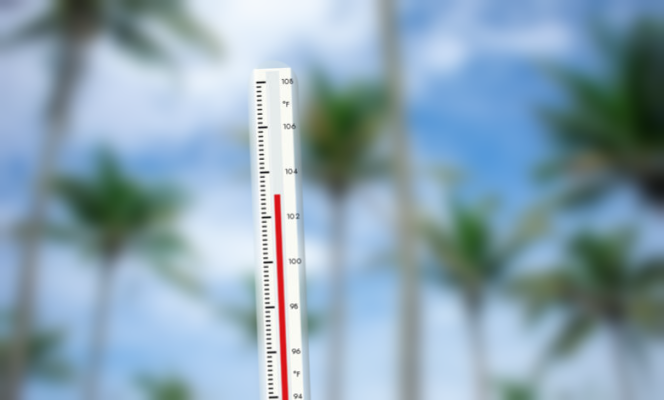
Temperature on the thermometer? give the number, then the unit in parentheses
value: 103 (°F)
